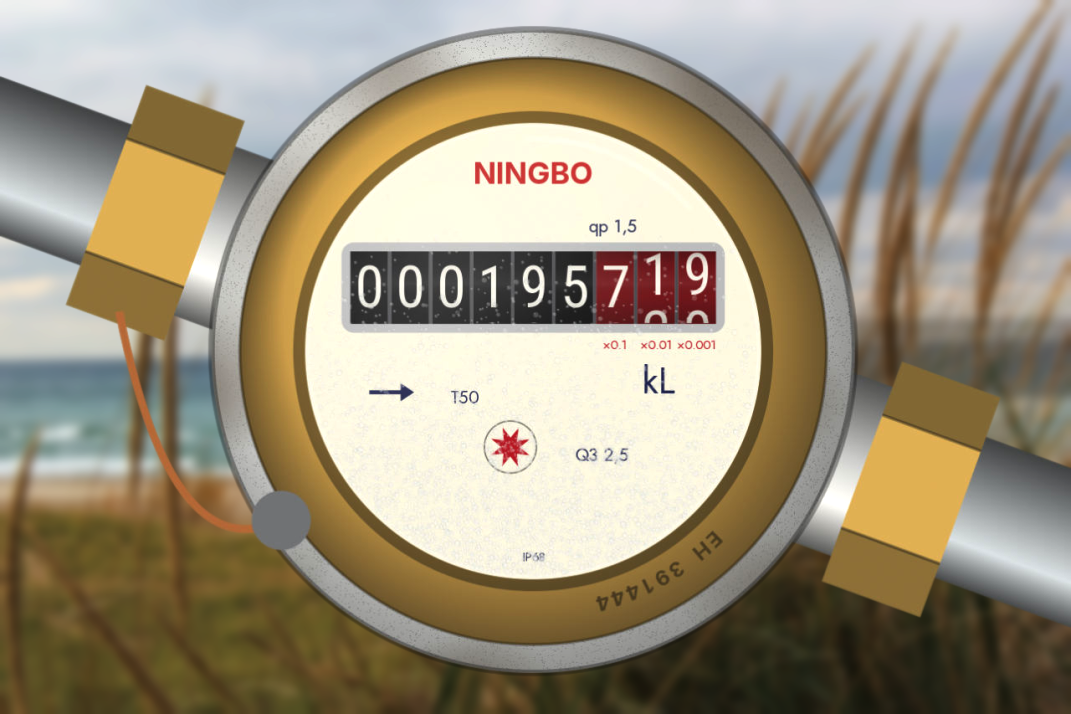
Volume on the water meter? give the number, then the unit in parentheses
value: 195.719 (kL)
